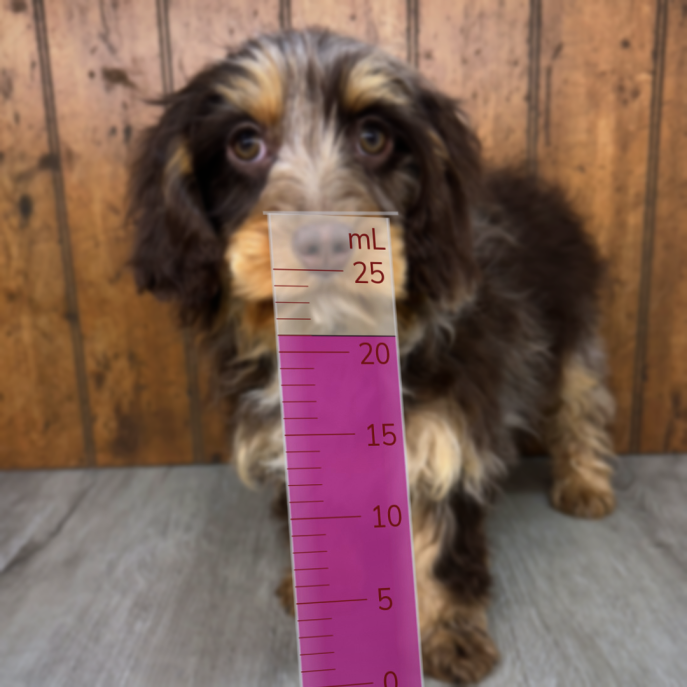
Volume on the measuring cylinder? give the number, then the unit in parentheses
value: 21 (mL)
